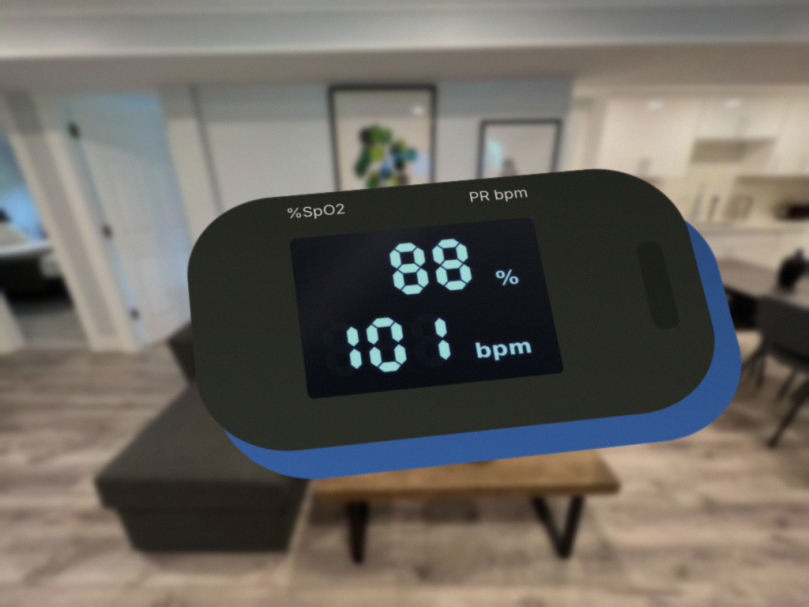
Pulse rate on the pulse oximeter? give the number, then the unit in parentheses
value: 101 (bpm)
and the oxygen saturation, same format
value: 88 (%)
